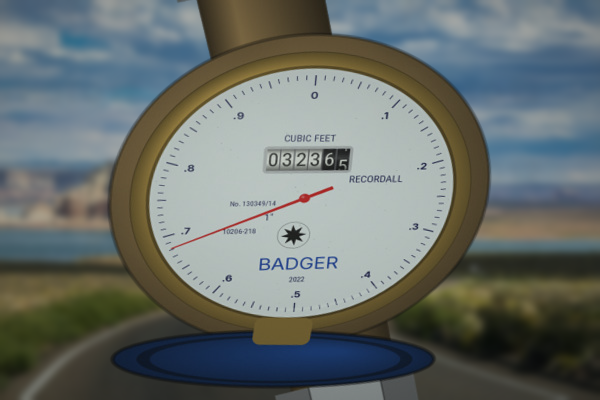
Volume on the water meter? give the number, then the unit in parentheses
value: 32364.68 (ft³)
